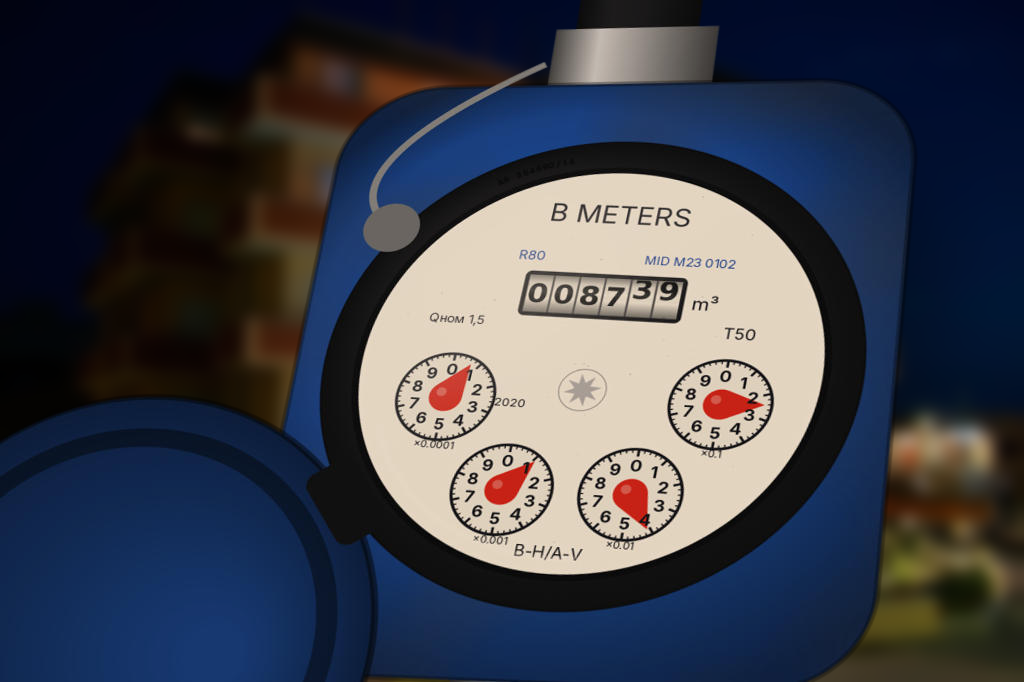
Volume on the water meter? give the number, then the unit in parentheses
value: 8739.2410 (m³)
